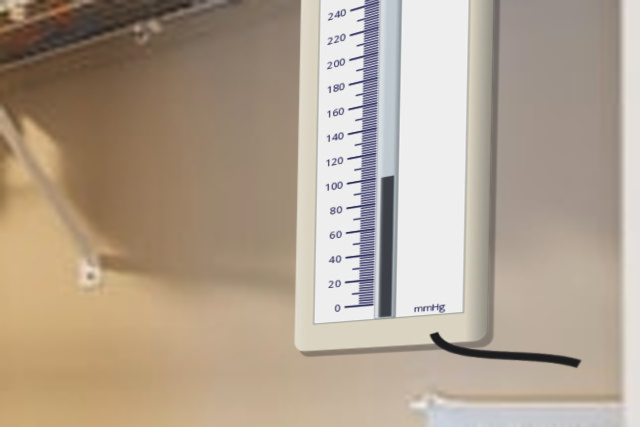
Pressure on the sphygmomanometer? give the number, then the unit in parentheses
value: 100 (mmHg)
